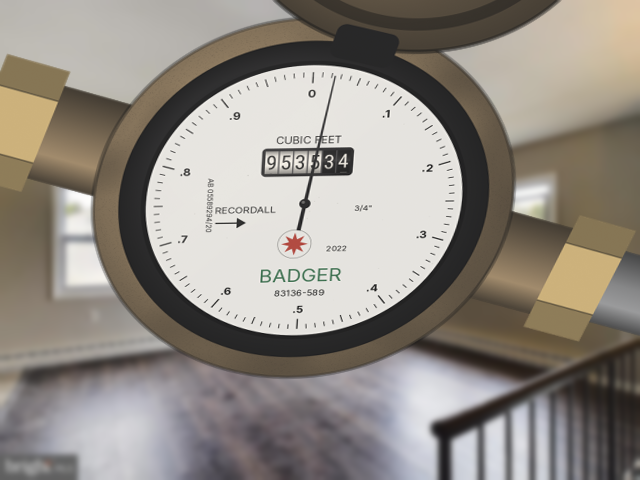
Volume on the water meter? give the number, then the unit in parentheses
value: 953534.02 (ft³)
